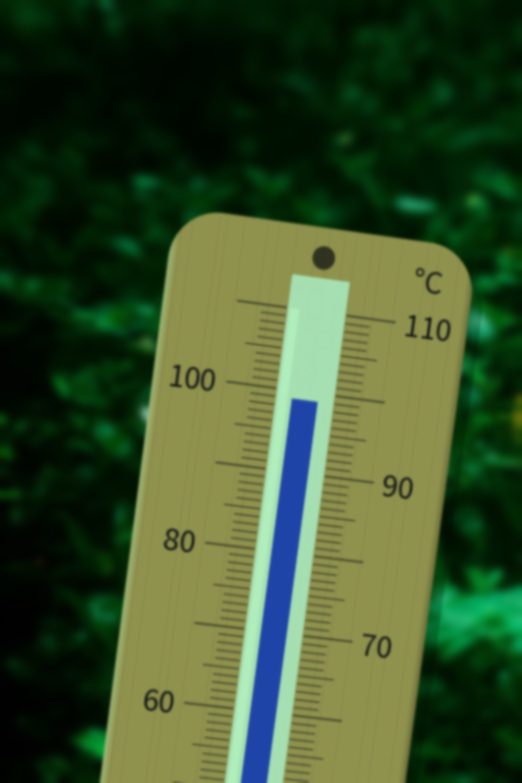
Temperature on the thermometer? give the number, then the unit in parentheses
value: 99 (°C)
